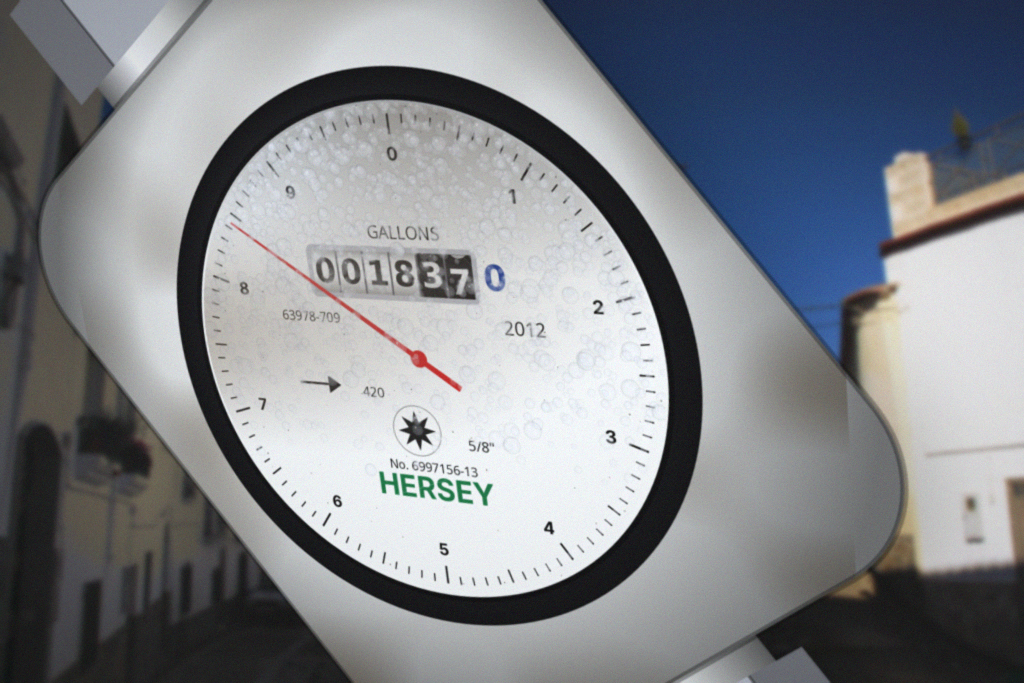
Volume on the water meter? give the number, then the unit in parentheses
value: 18368.4 (gal)
